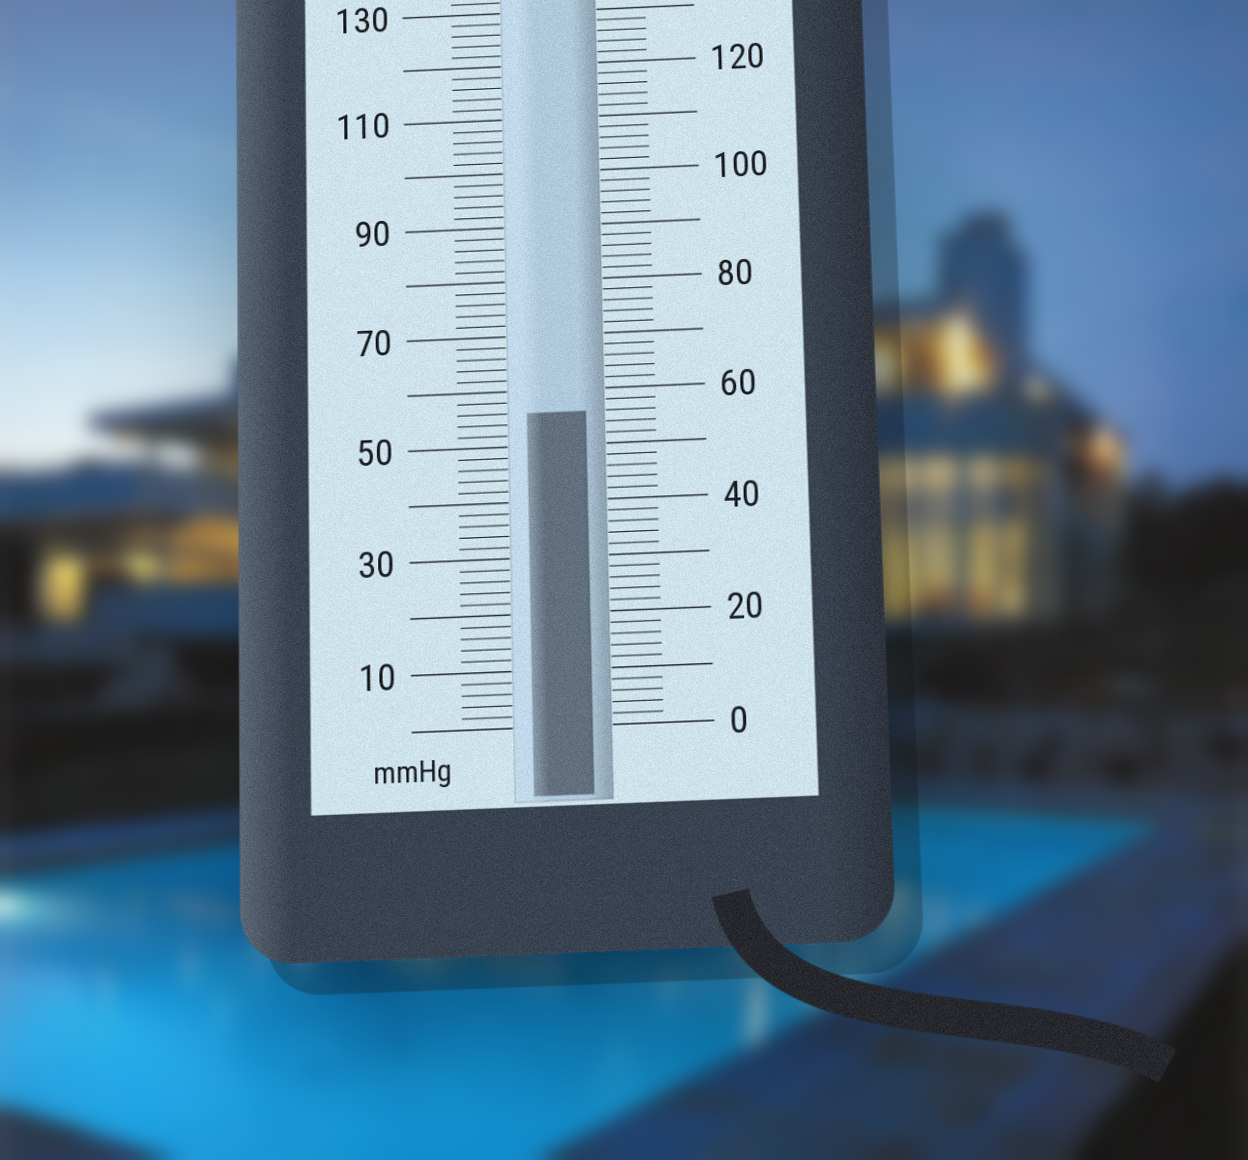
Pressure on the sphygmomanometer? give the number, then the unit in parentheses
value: 56 (mmHg)
